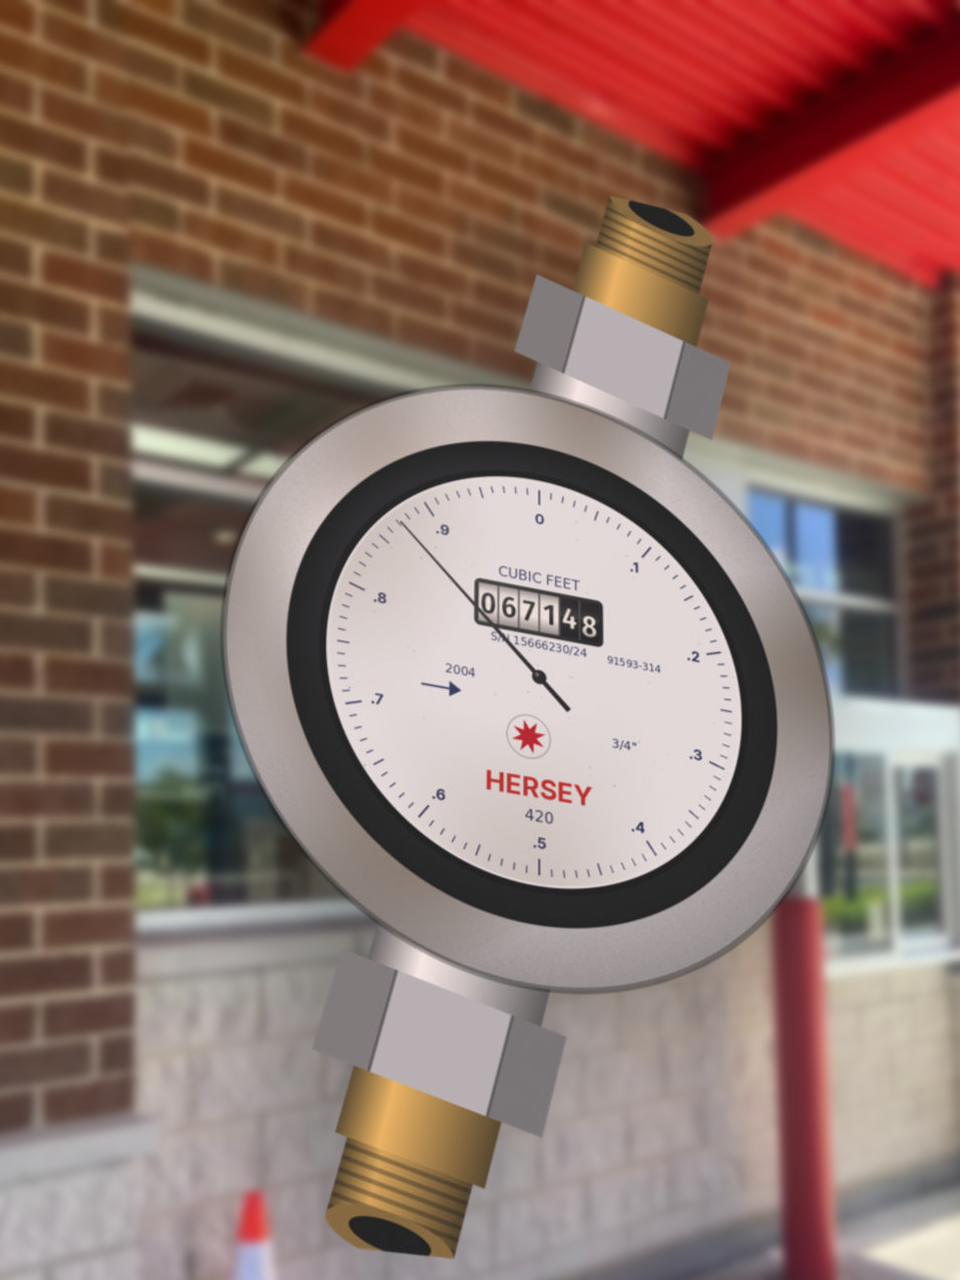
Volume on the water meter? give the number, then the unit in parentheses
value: 67147.87 (ft³)
